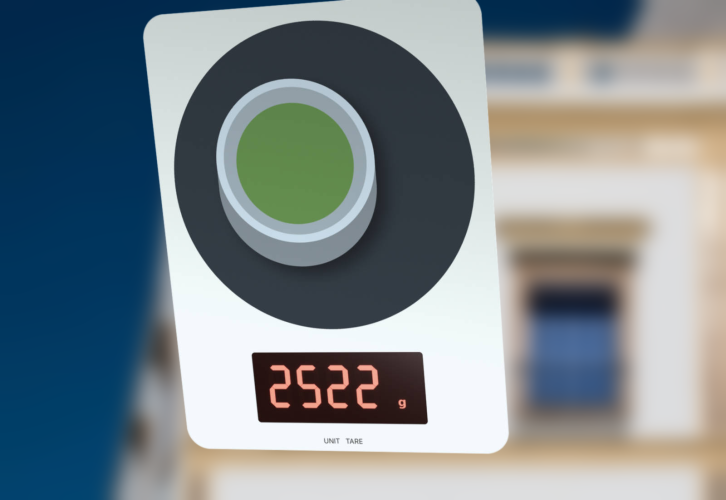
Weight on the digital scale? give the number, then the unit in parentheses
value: 2522 (g)
